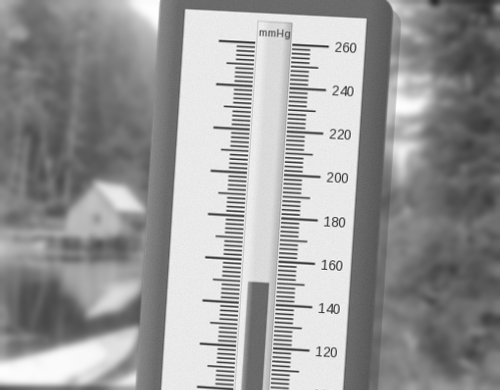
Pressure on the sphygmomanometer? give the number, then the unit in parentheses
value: 150 (mmHg)
